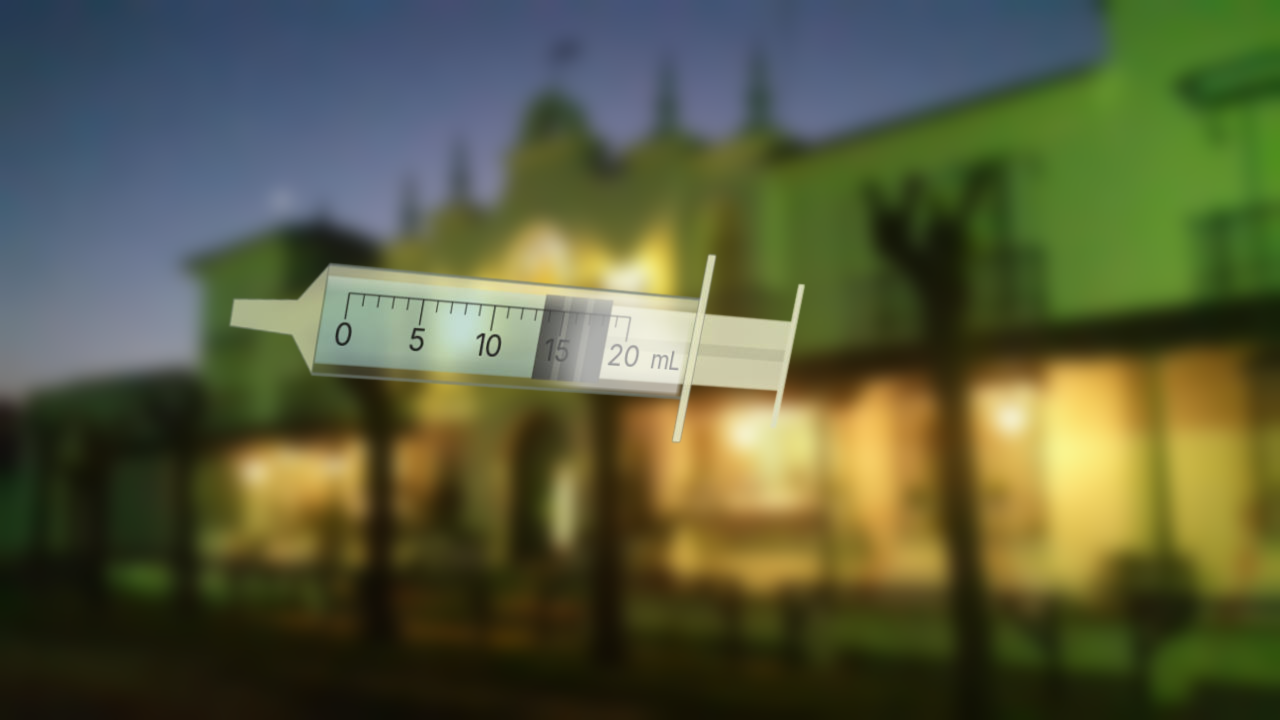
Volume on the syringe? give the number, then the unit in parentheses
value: 13.5 (mL)
